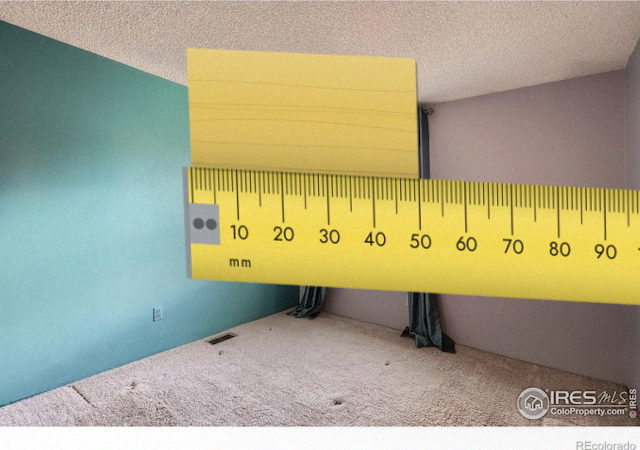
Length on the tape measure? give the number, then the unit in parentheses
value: 50 (mm)
